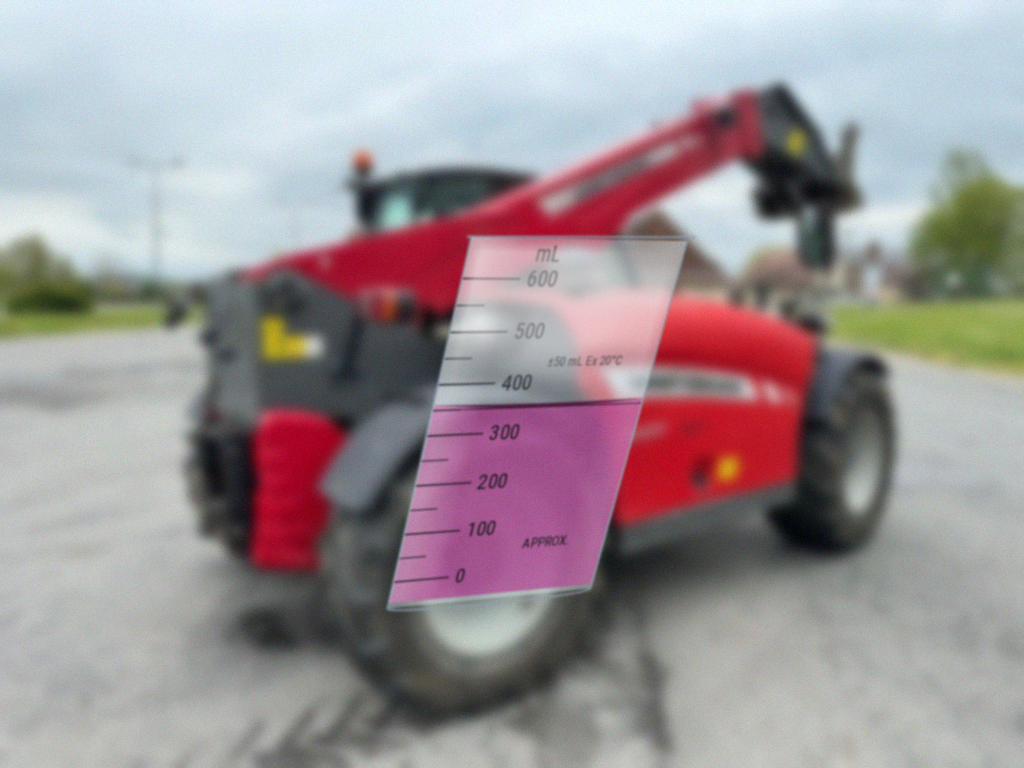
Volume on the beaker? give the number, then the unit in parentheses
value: 350 (mL)
